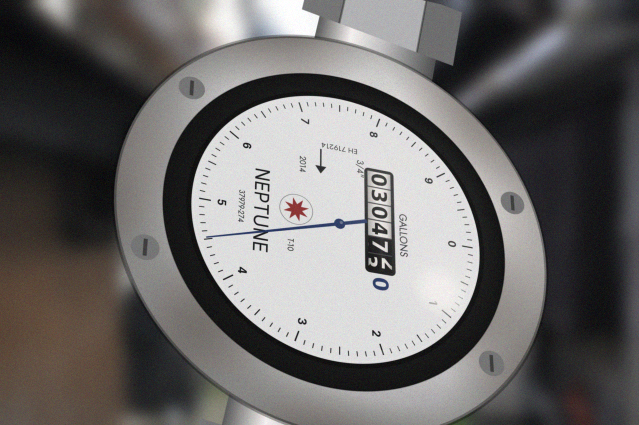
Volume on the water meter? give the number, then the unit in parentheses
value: 304724.5 (gal)
